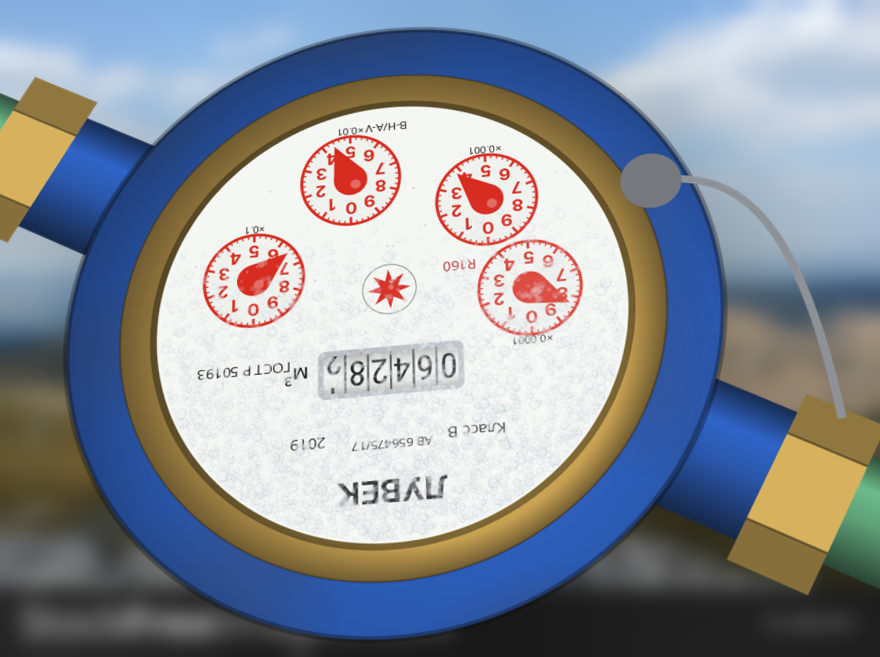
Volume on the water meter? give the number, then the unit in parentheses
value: 64281.6438 (m³)
